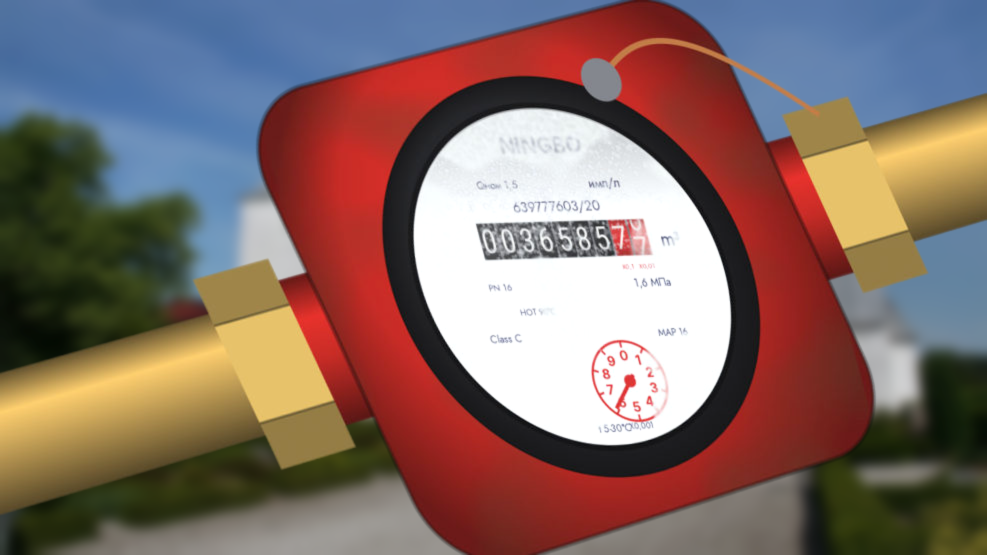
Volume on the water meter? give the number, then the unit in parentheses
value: 36585.766 (m³)
